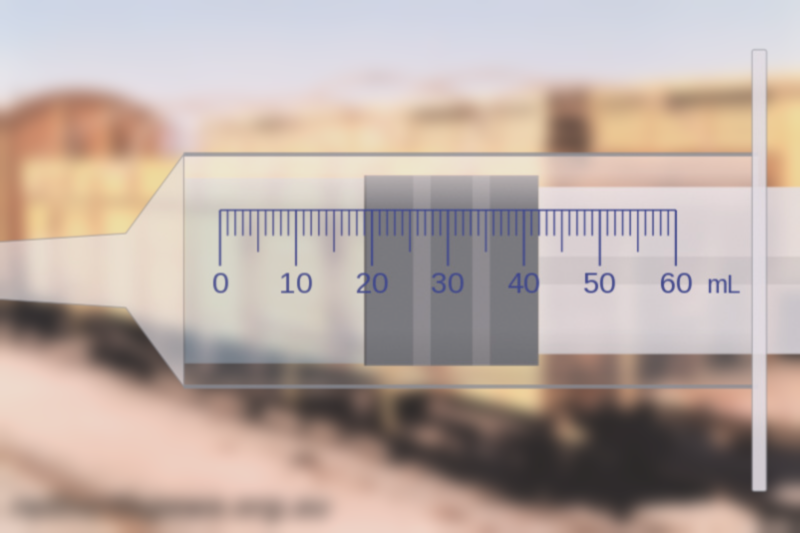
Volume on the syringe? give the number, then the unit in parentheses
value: 19 (mL)
